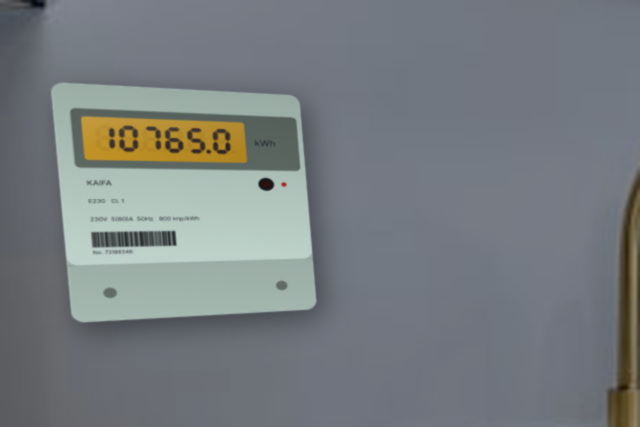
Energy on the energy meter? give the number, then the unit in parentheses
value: 10765.0 (kWh)
